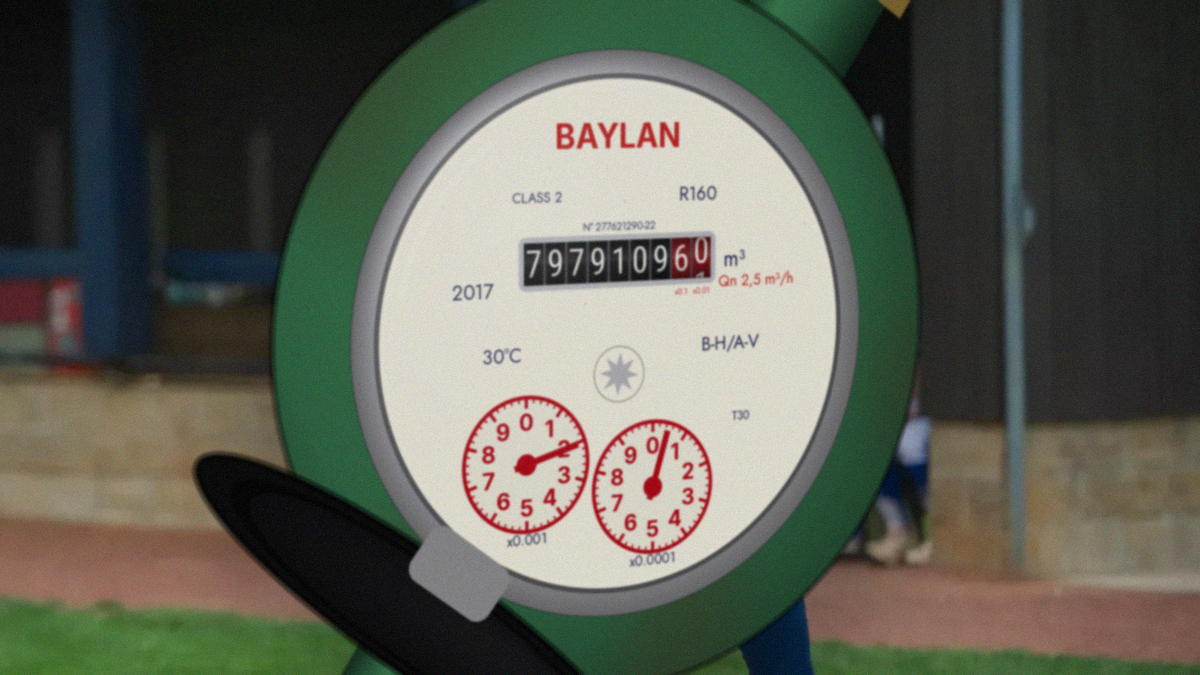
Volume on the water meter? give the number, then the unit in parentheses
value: 7979109.6020 (m³)
